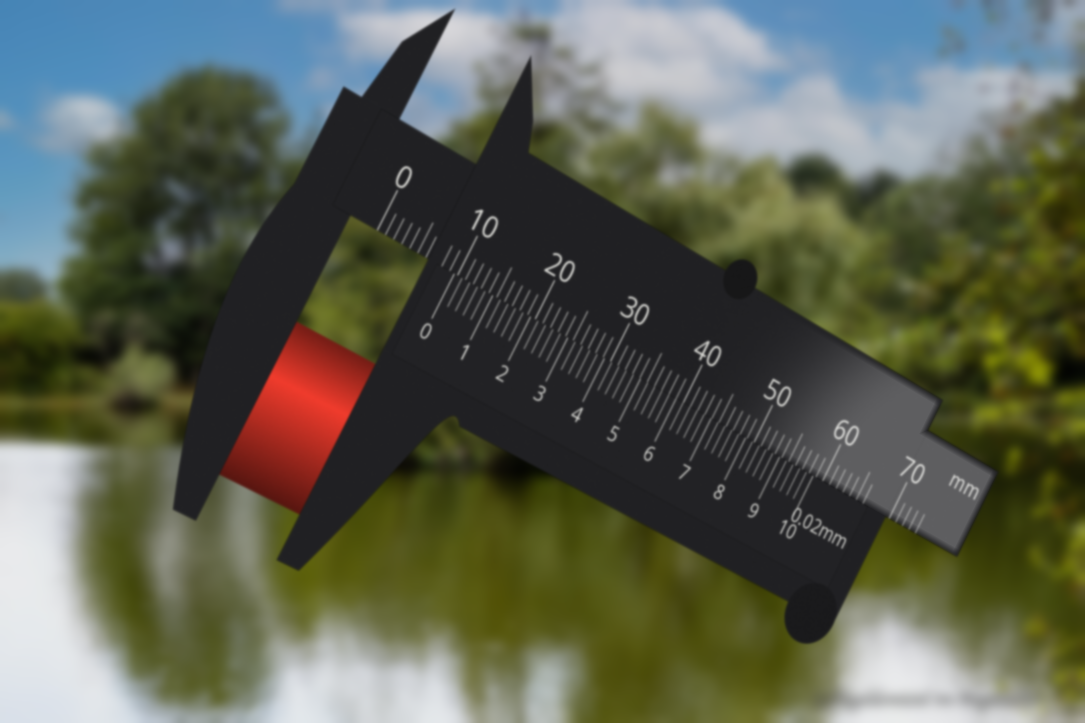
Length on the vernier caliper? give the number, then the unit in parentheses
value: 9.6 (mm)
